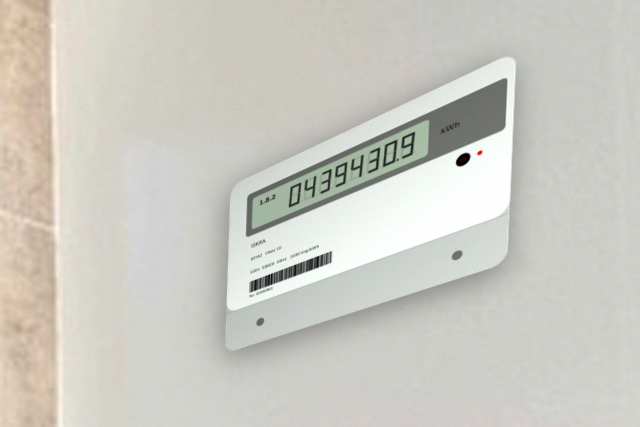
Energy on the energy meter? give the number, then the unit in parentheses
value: 439430.9 (kWh)
